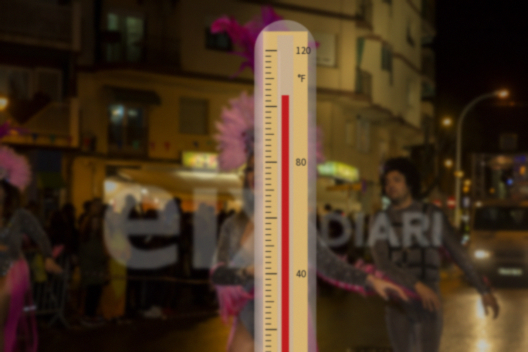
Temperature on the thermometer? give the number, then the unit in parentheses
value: 104 (°F)
